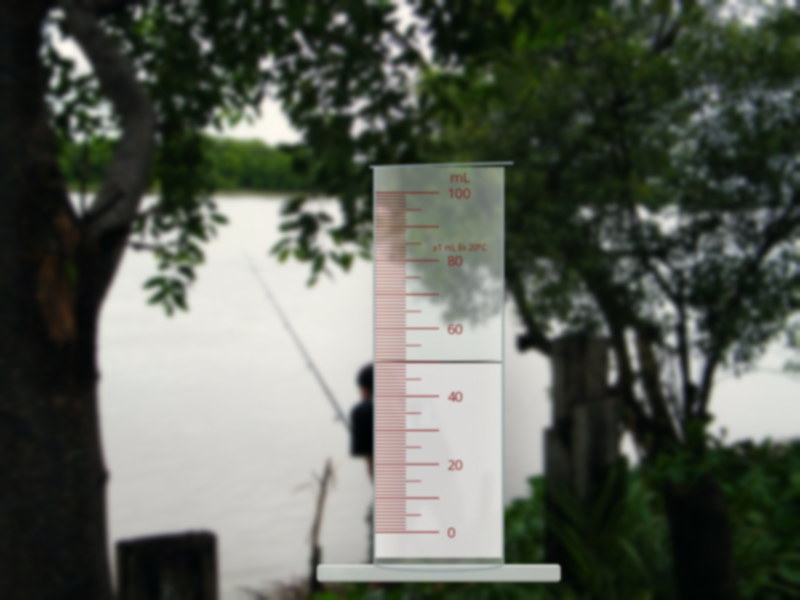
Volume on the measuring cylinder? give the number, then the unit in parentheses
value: 50 (mL)
